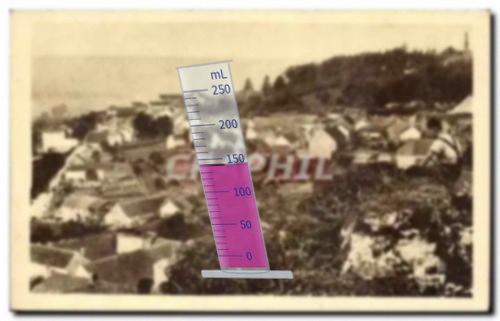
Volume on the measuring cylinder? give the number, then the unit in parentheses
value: 140 (mL)
